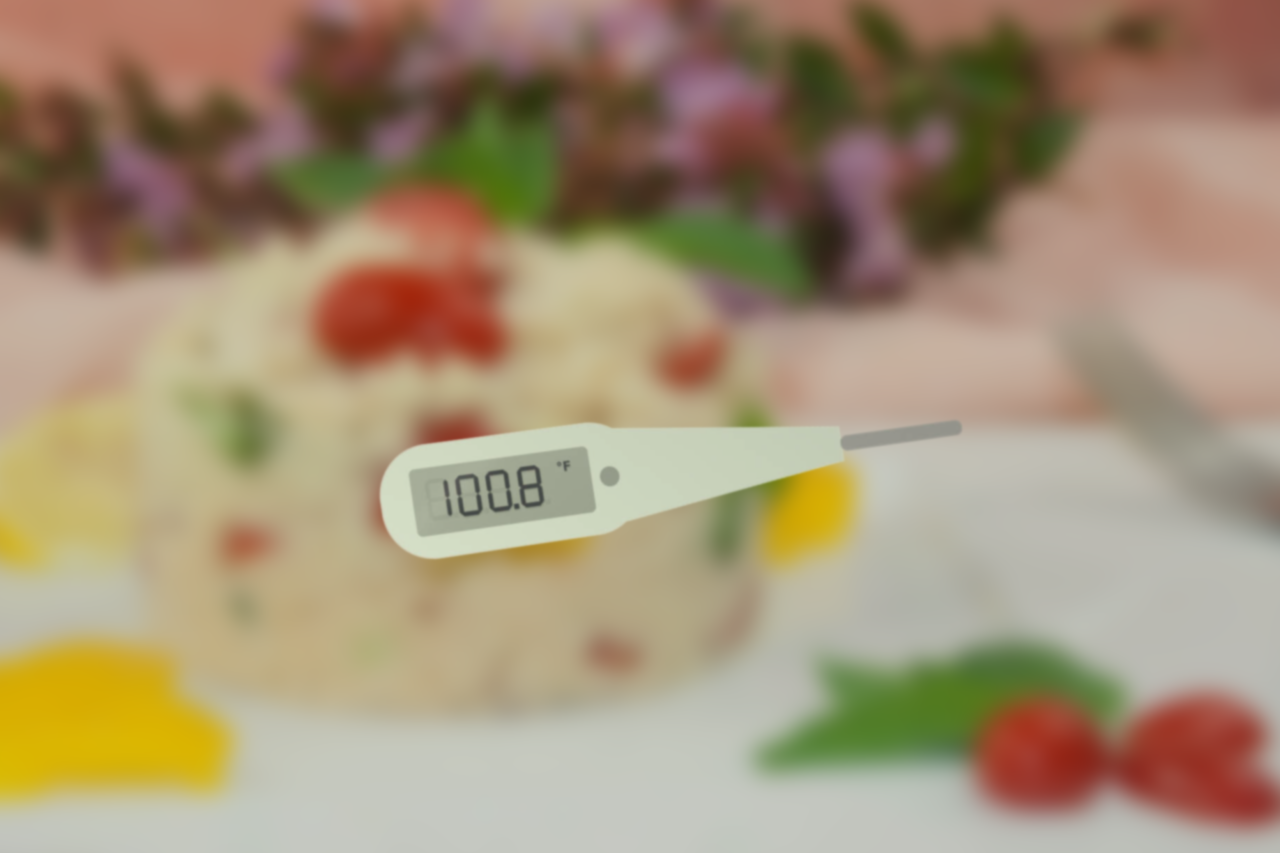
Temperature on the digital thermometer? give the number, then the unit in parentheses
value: 100.8 (°F)
